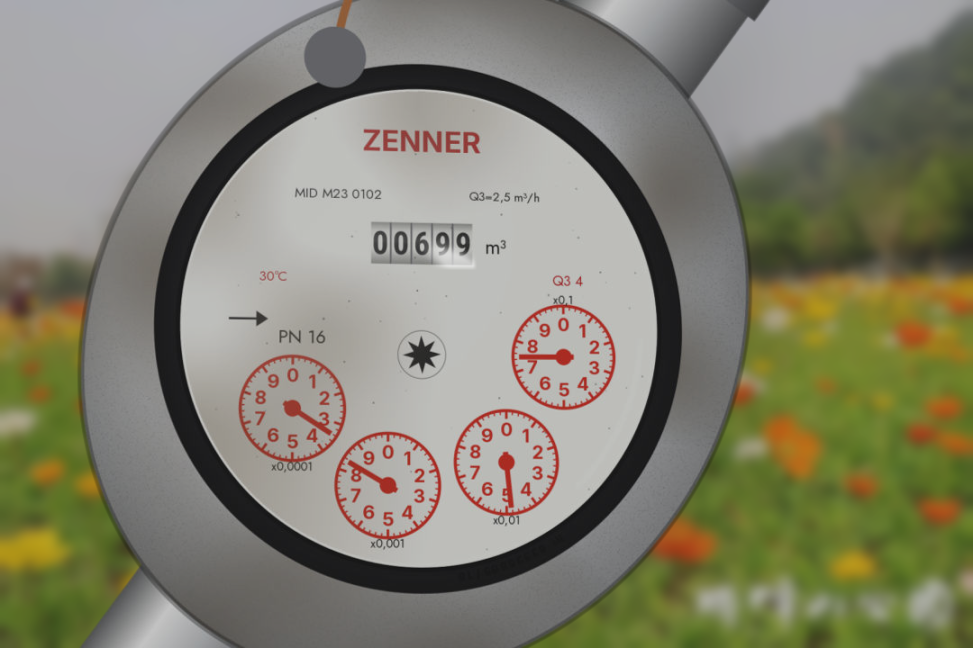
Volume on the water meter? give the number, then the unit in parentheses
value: 699.7483 (m³)
